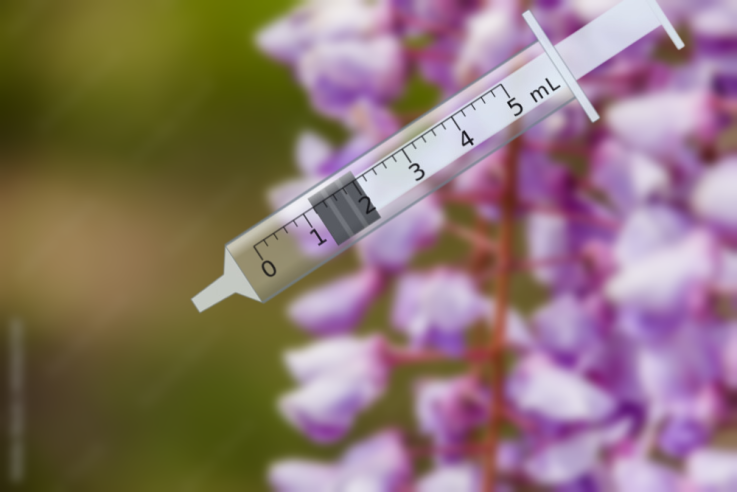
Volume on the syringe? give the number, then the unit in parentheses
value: 1.2 (mL)
